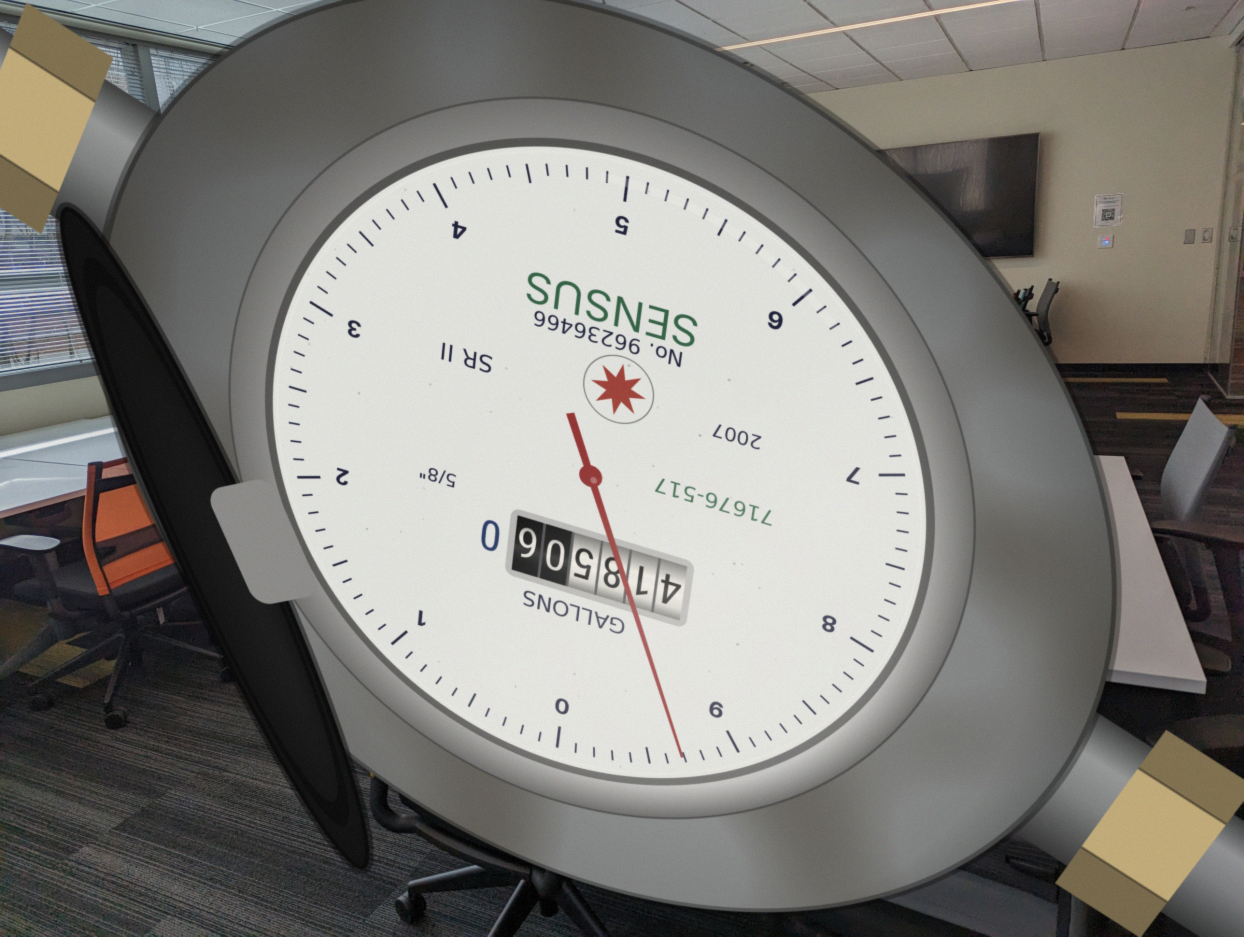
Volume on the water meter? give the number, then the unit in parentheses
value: 4185059.3 (gal)
